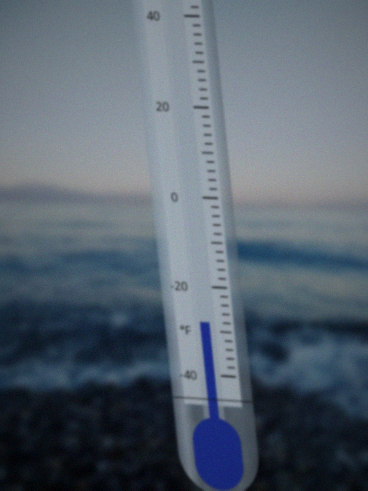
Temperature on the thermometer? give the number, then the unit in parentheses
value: -28 (°F)
